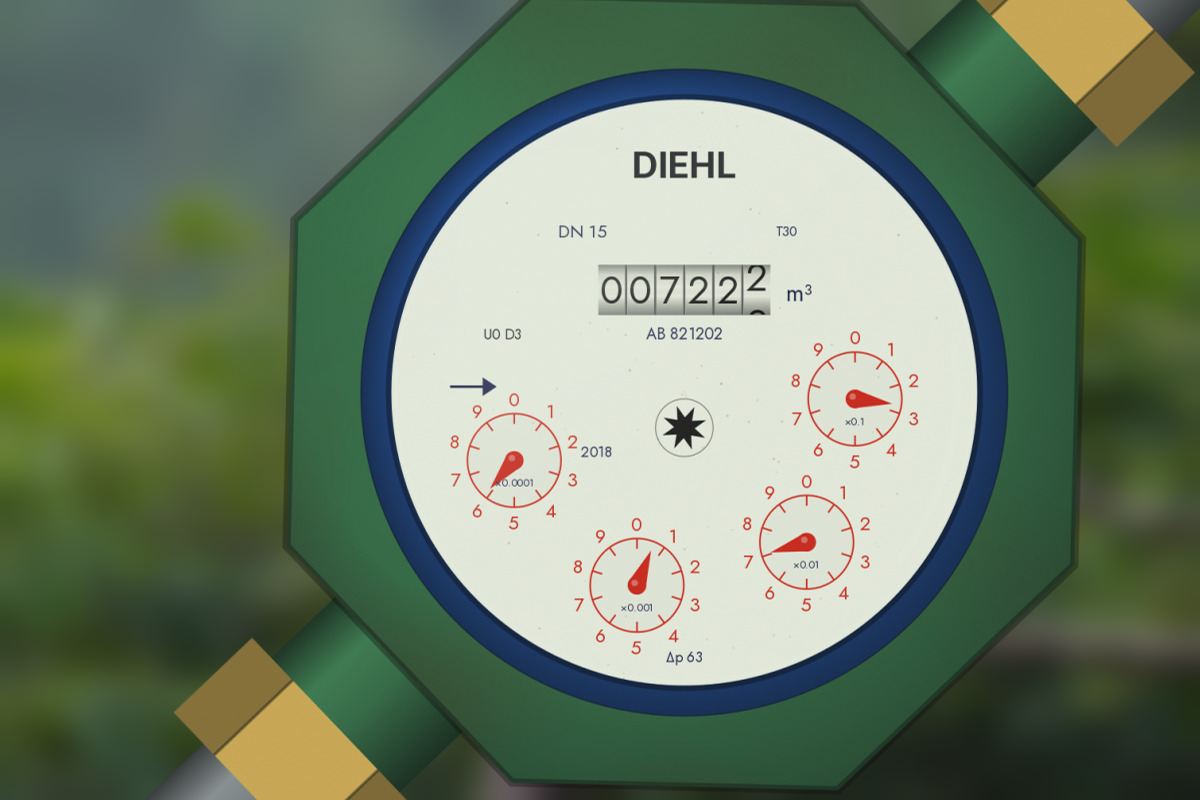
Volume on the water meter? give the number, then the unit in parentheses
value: 7222.2706 (m³)
